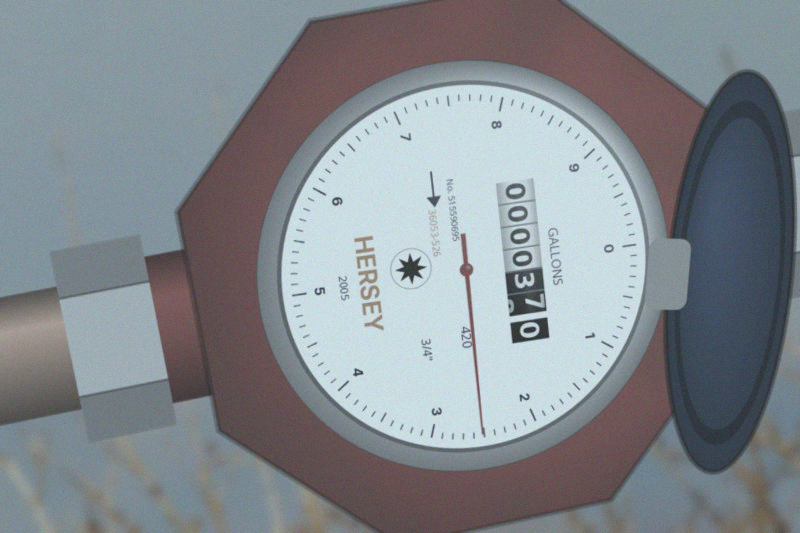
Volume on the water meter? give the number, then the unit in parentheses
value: 372.5 (gal)
